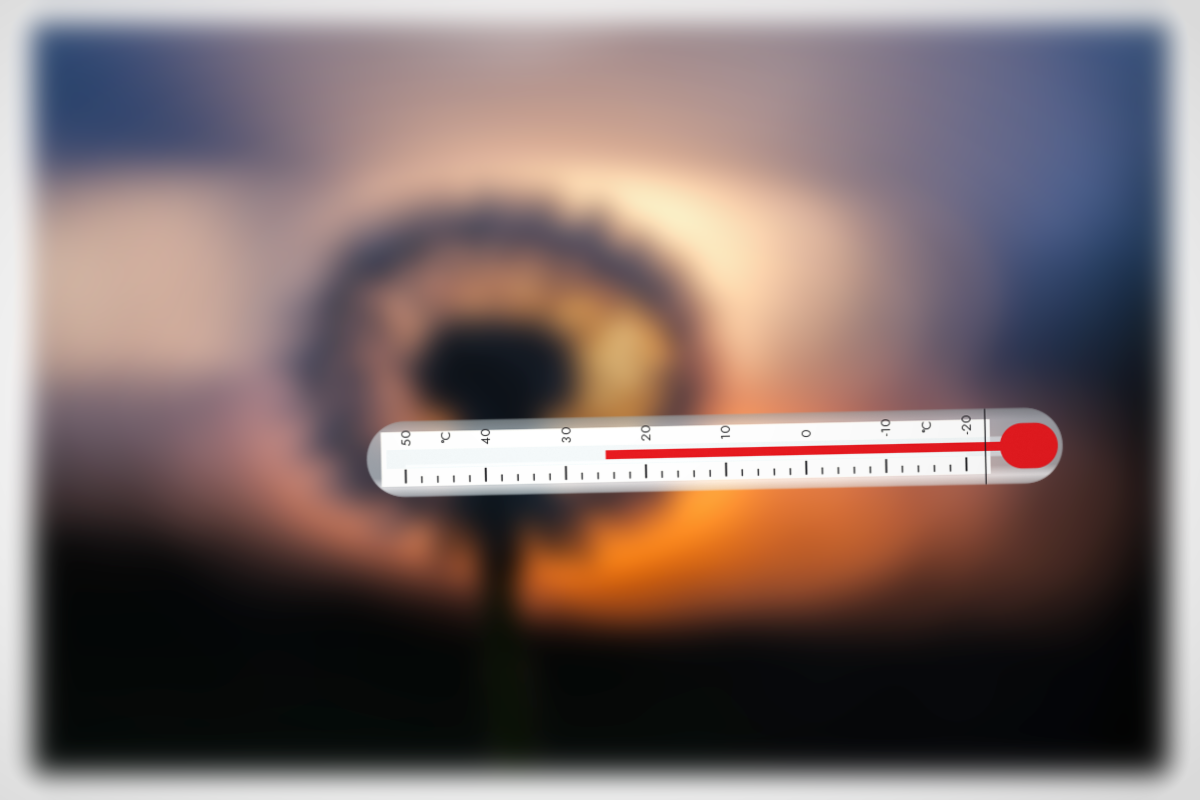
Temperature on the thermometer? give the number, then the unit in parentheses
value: 25 (°C)
